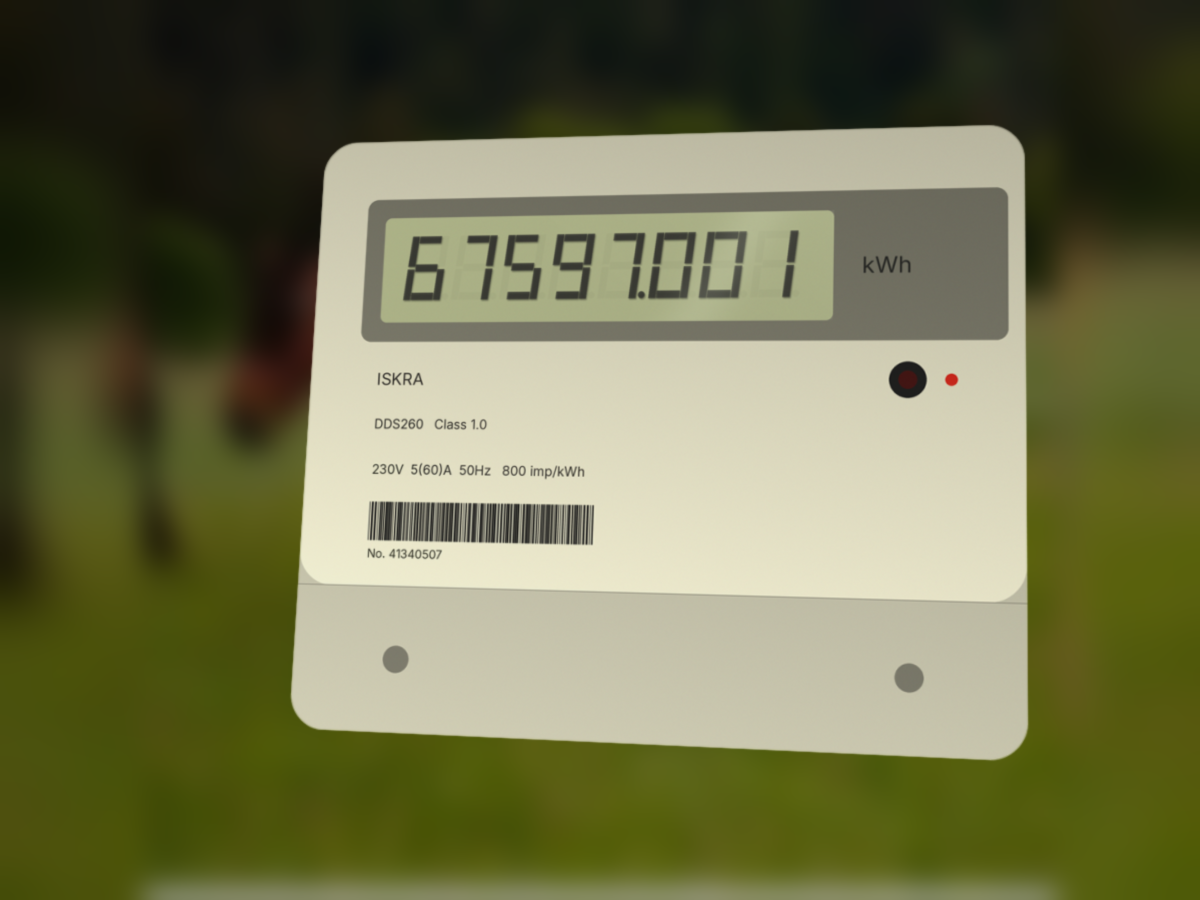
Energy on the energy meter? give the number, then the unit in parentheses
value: 67597.001 (kWh)
